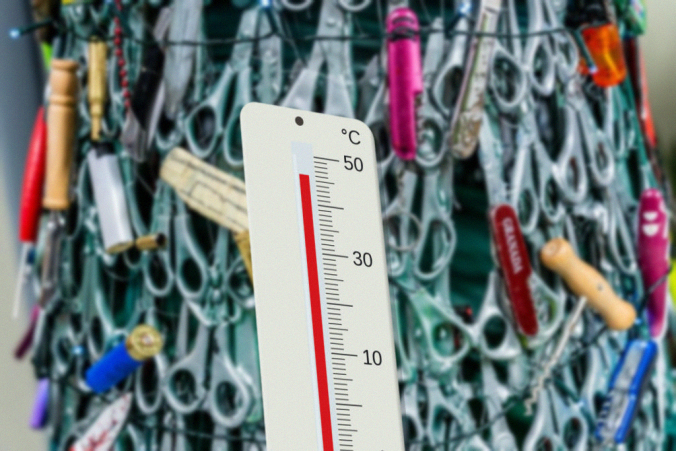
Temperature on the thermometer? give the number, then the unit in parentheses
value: 46 (°C)
